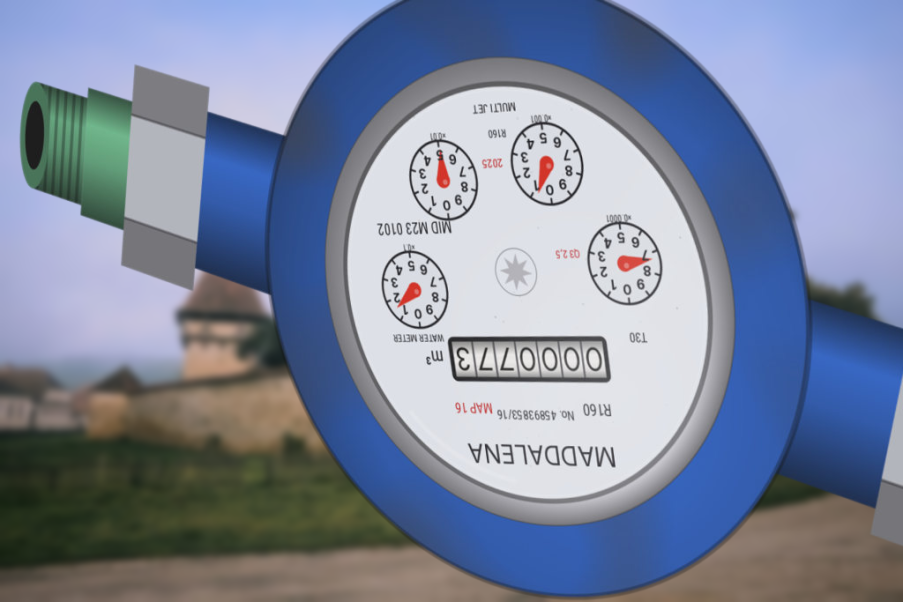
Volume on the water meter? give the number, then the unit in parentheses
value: 773.1507 (m³)
